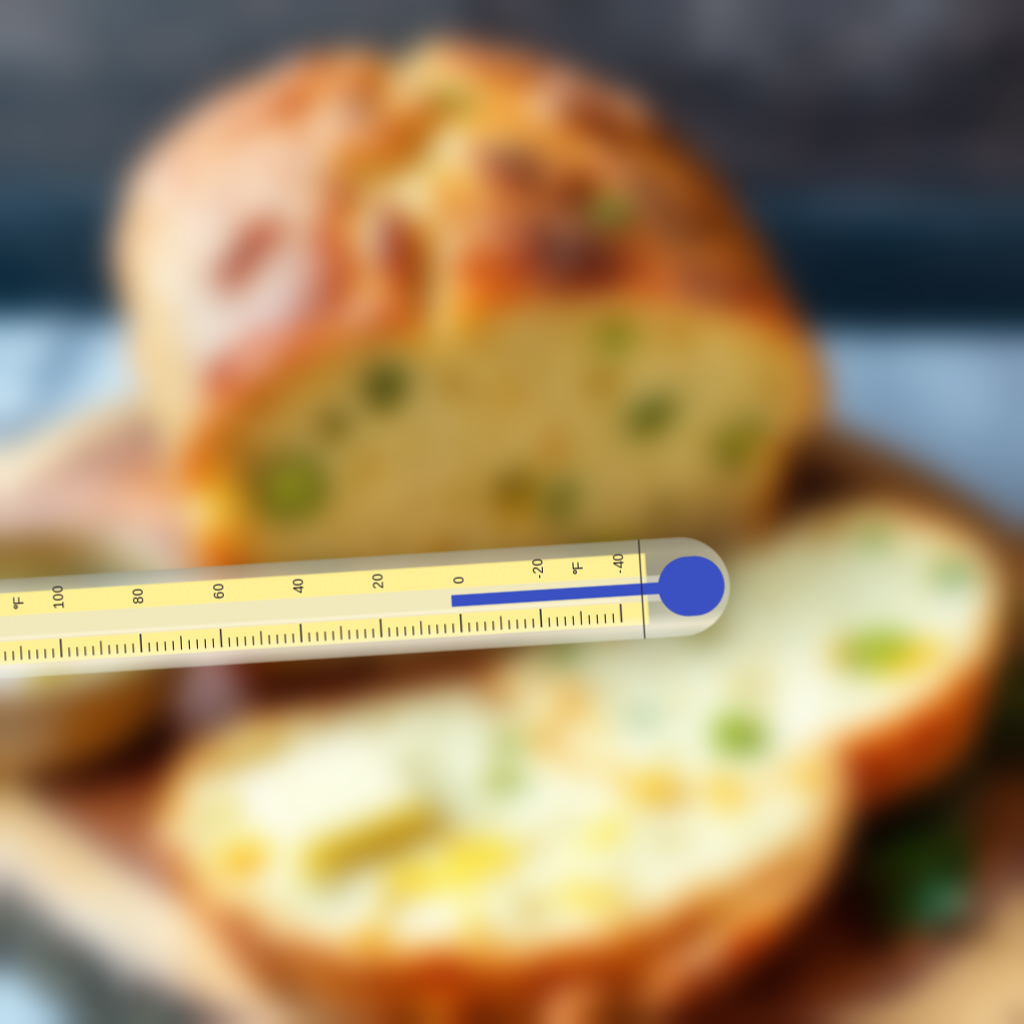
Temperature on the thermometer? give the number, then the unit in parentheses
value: 2 (°F)
